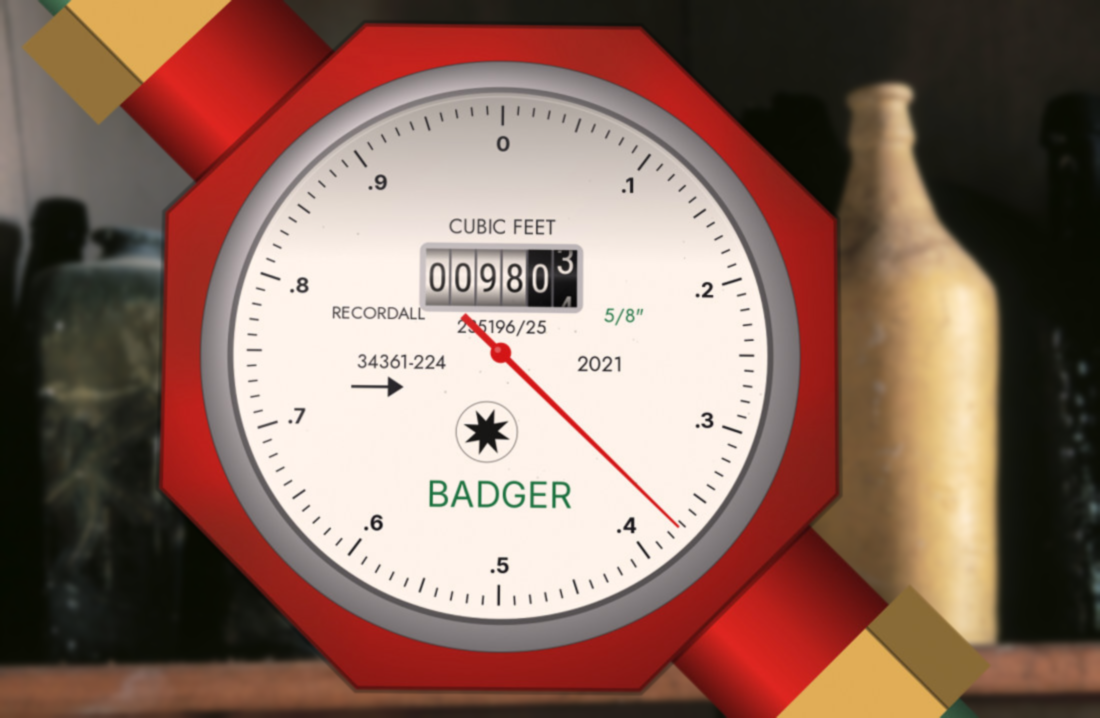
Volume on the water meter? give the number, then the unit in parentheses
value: 9803.37 (ft³)
